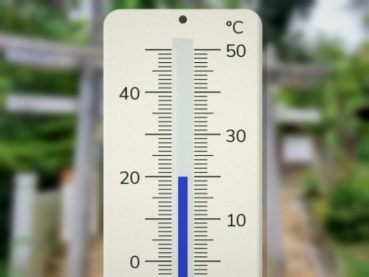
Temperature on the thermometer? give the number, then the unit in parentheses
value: 20 (°C)
